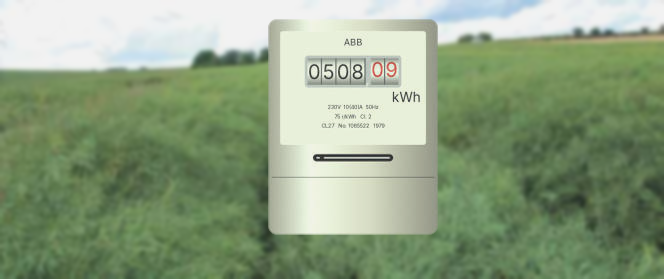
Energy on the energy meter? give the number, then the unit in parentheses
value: 508.09 (kWh)
